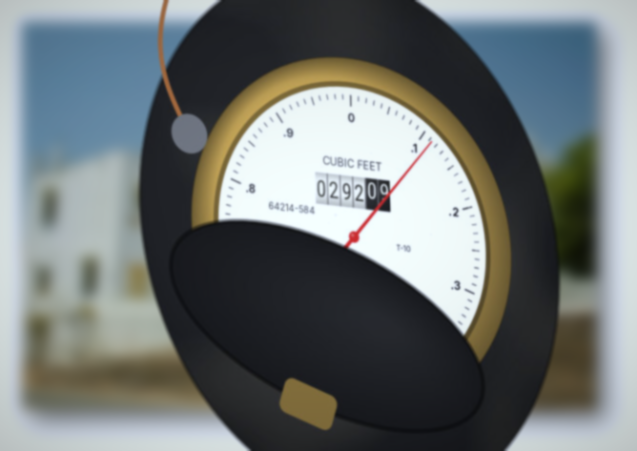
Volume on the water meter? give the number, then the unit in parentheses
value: 29209.11 (ft³)
